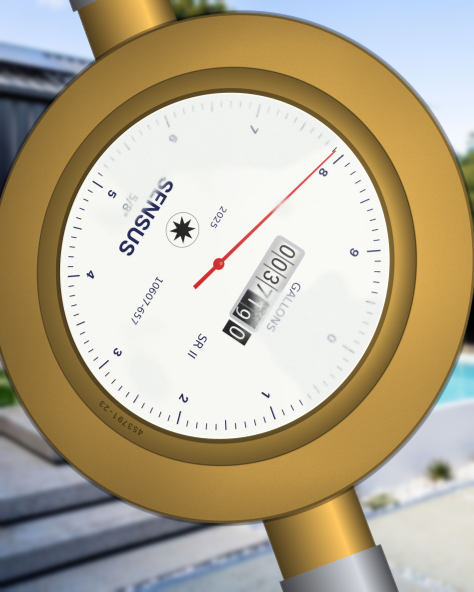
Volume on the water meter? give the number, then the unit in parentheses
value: 37187.9 (gal)
